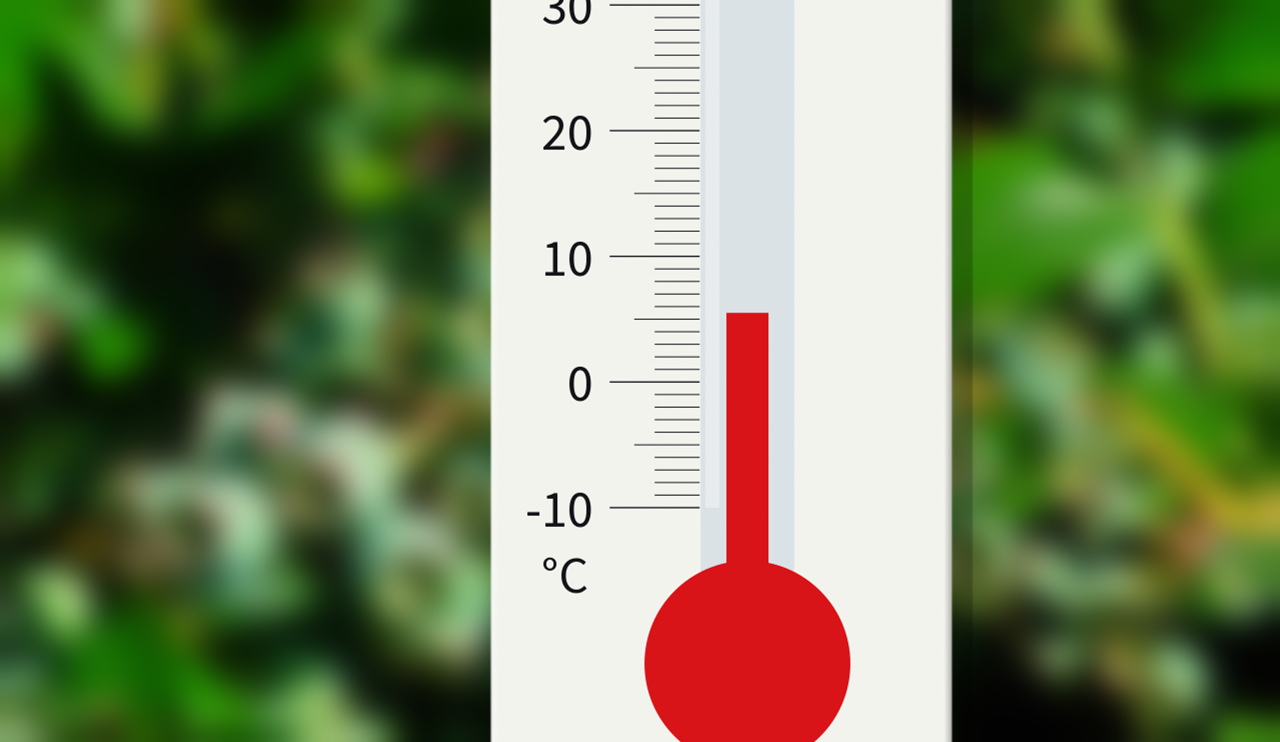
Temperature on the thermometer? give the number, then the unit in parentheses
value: 5.5 (°C)
